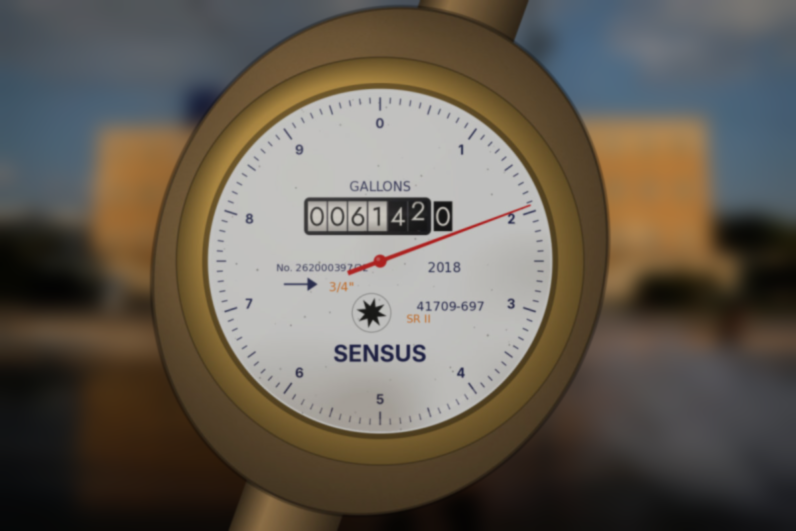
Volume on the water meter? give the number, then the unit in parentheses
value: 61421.9 (gal)
